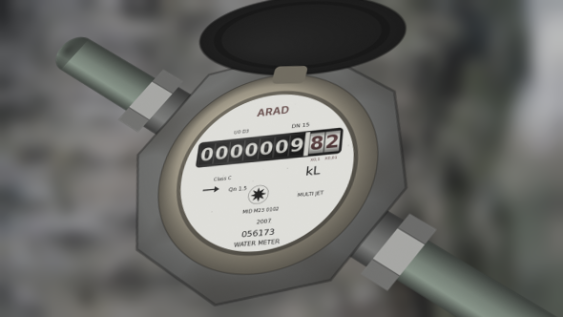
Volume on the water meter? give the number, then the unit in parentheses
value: 9.82 (kL)
